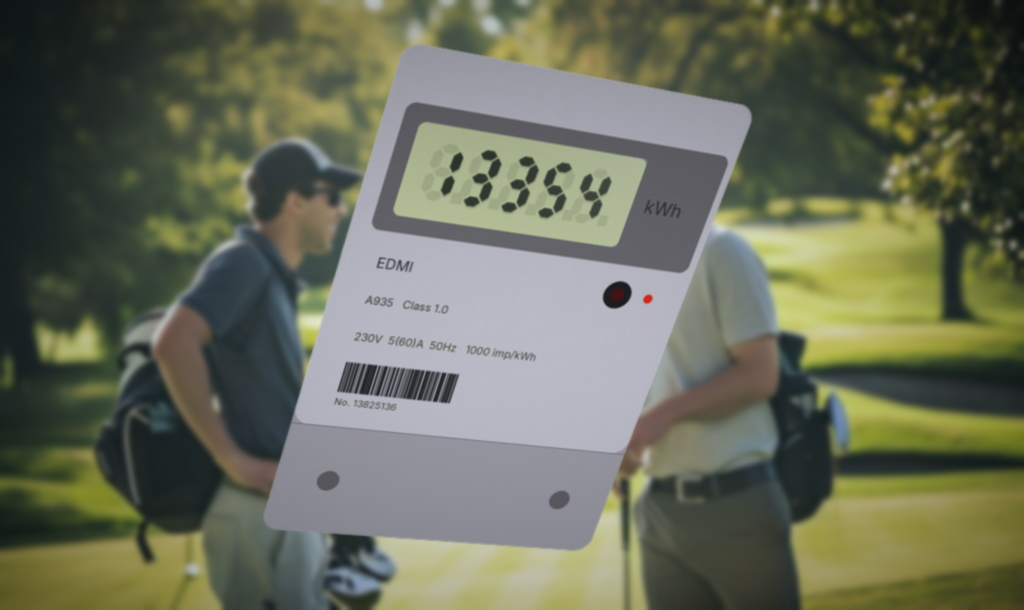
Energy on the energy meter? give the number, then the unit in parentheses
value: 13354 (kWh)
